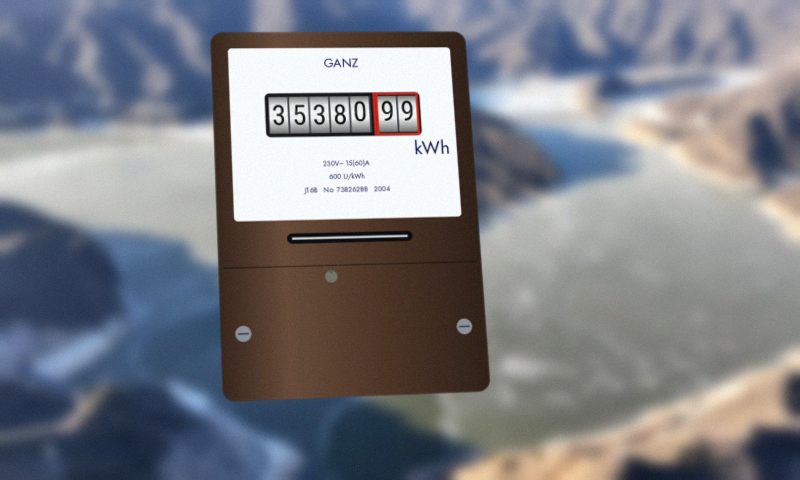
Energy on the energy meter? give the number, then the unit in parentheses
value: 35380.99 (kWh)
